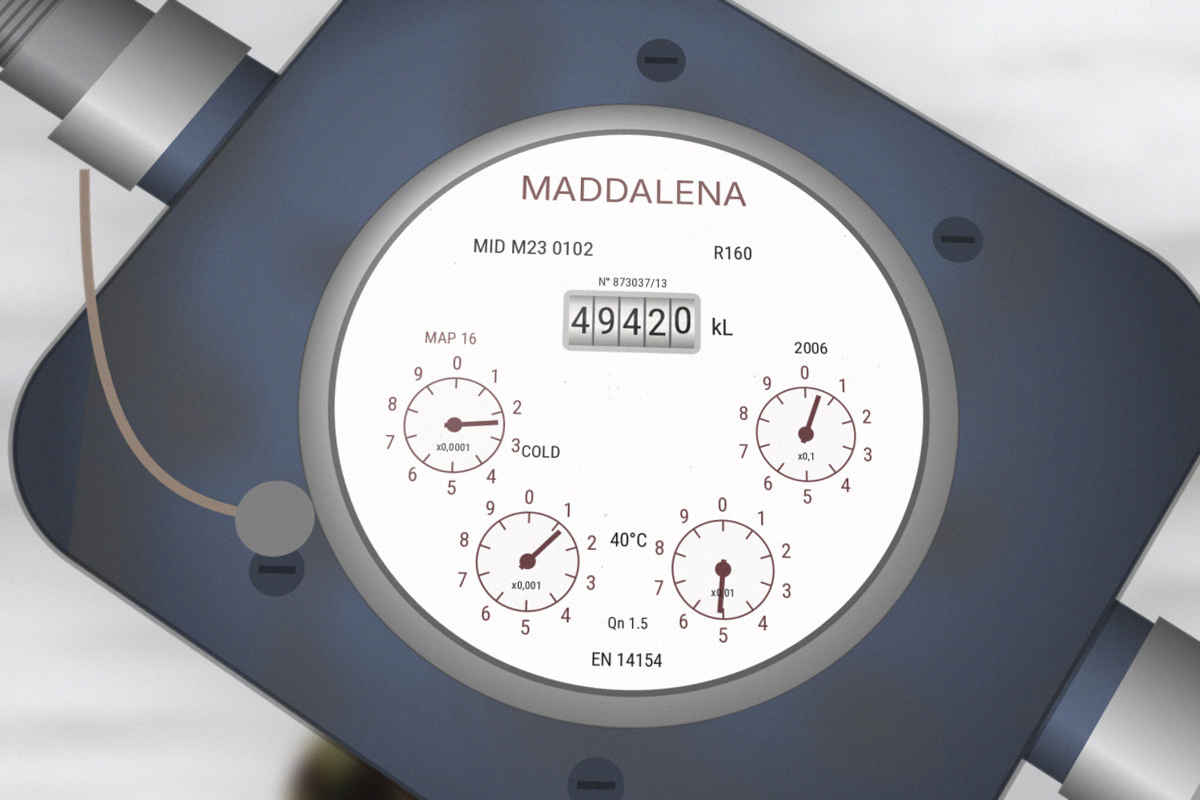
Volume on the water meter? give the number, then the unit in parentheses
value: 49420.0512 (kL)
